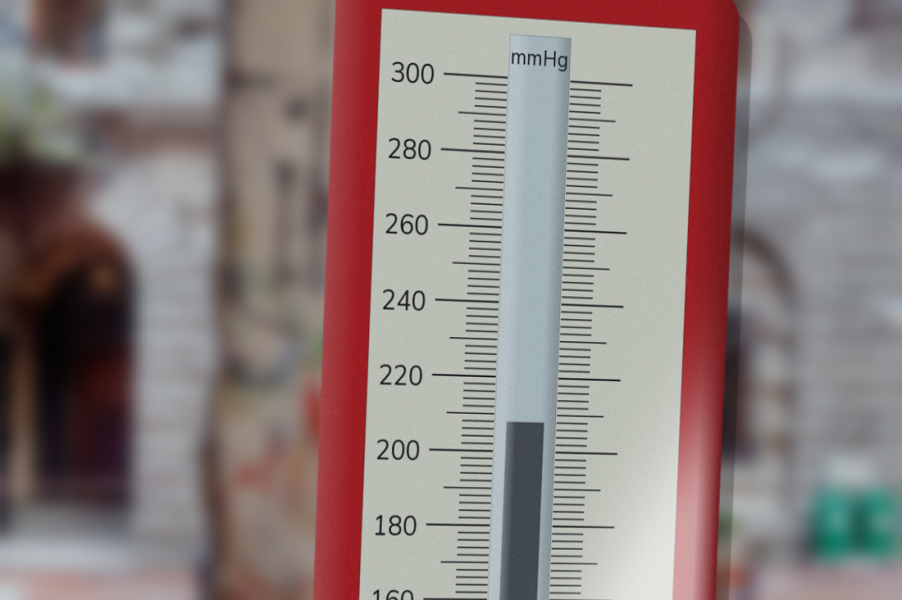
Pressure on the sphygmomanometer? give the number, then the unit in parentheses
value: 208 (mmHg)
